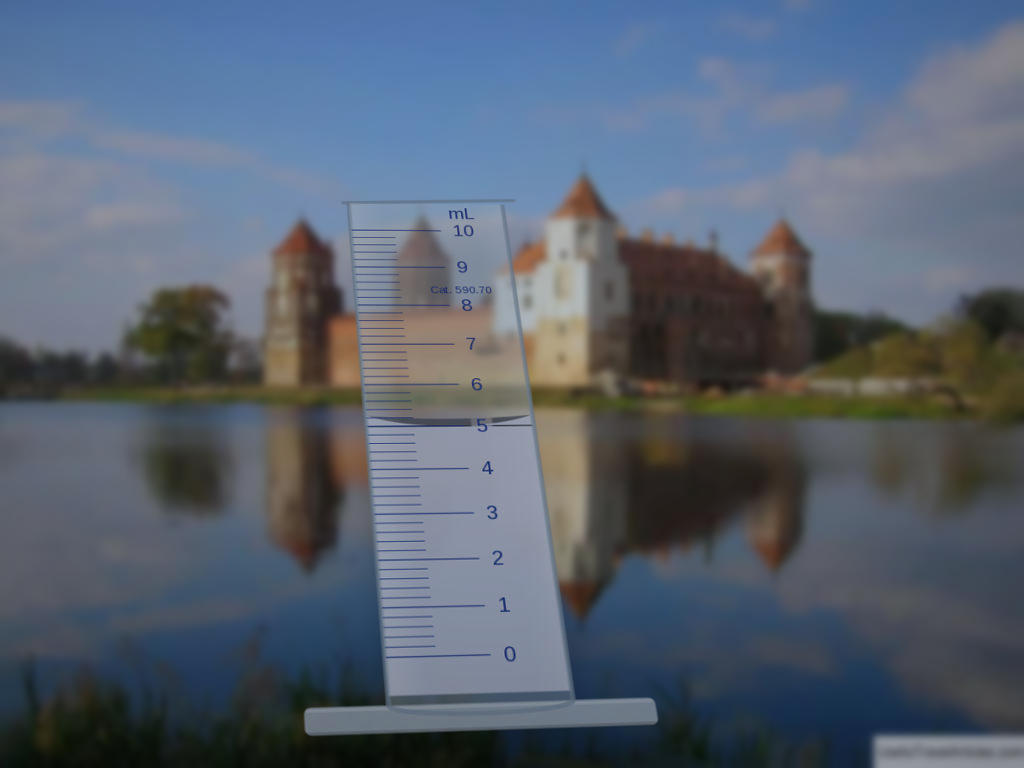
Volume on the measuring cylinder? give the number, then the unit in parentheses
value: 5 (mL)
